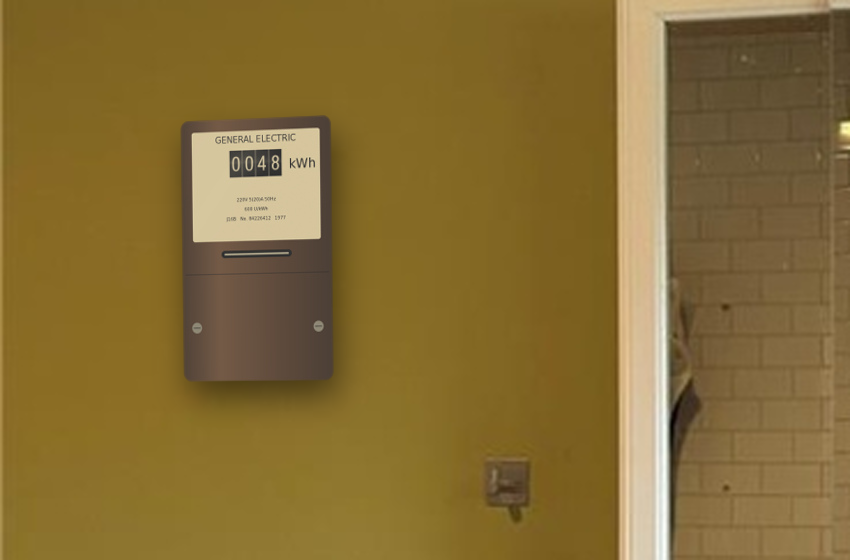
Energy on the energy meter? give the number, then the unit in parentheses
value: 48 (kWh)
